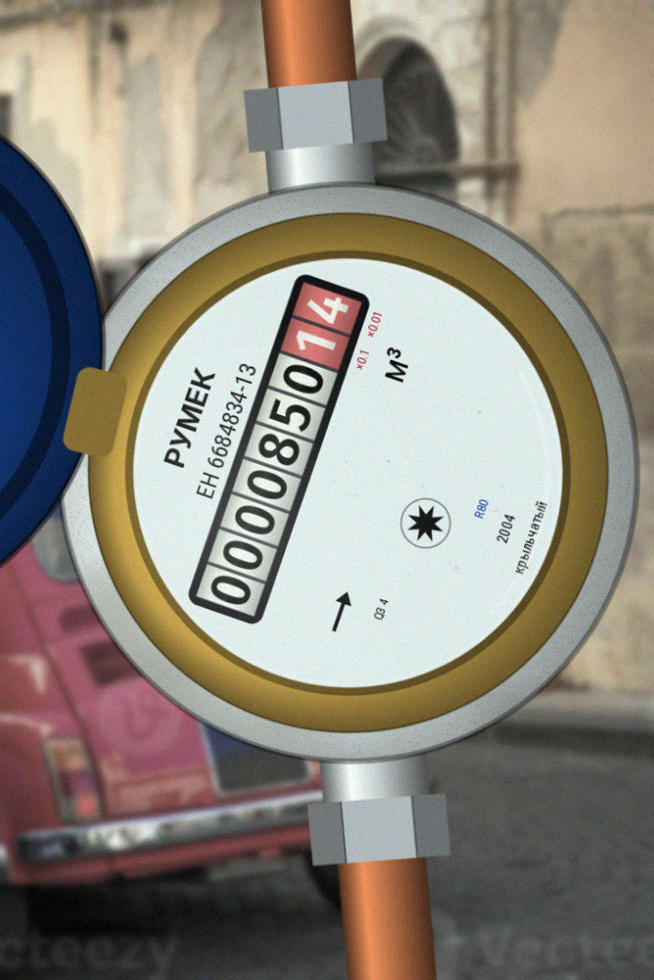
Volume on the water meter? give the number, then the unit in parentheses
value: 850.14 (m³)
